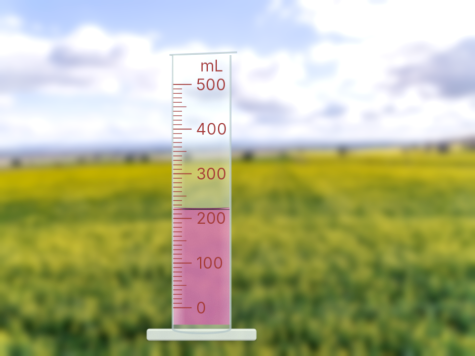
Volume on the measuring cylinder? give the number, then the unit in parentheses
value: 220 (mL)
